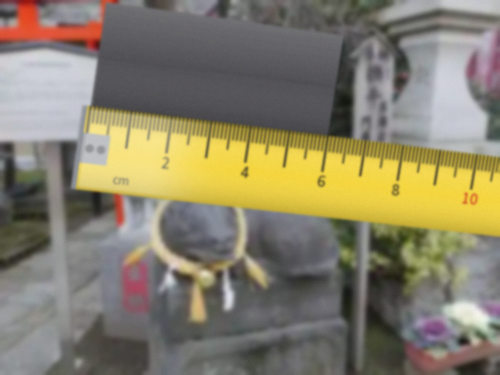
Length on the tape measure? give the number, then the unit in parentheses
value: 6 (cm)
